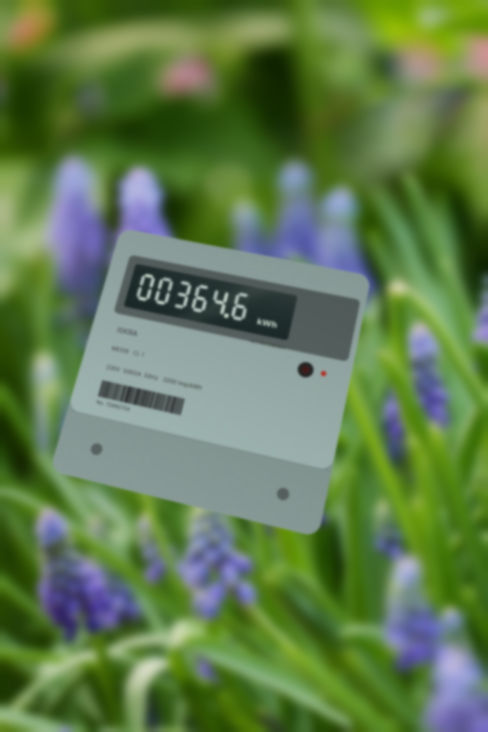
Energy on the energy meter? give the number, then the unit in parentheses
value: 364.6 (kWh)
